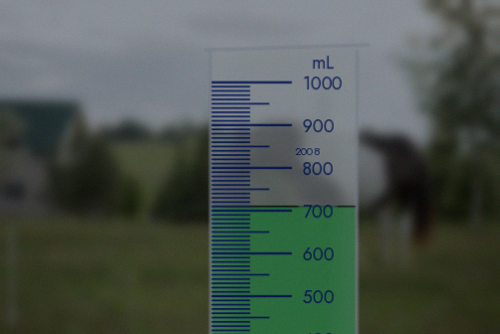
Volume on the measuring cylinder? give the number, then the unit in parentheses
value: 710 (mL)
